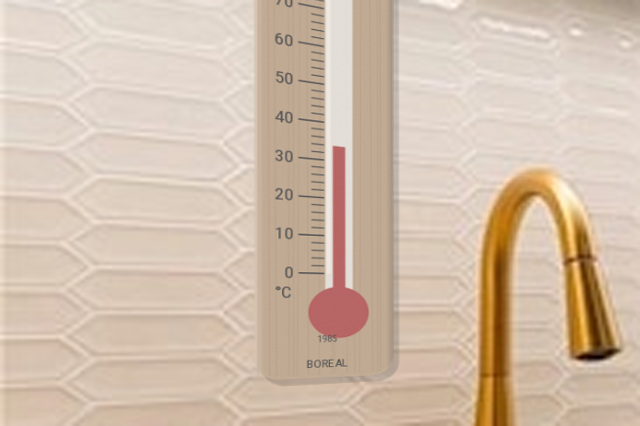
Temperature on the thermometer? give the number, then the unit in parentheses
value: 34 (°C)
